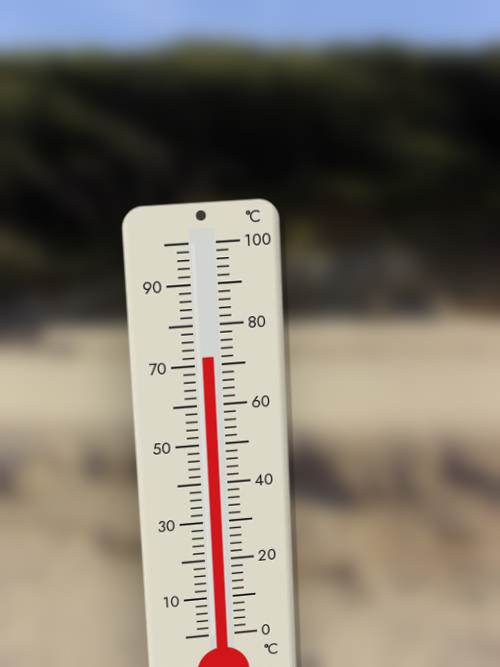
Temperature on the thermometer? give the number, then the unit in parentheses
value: 72 (°C)
